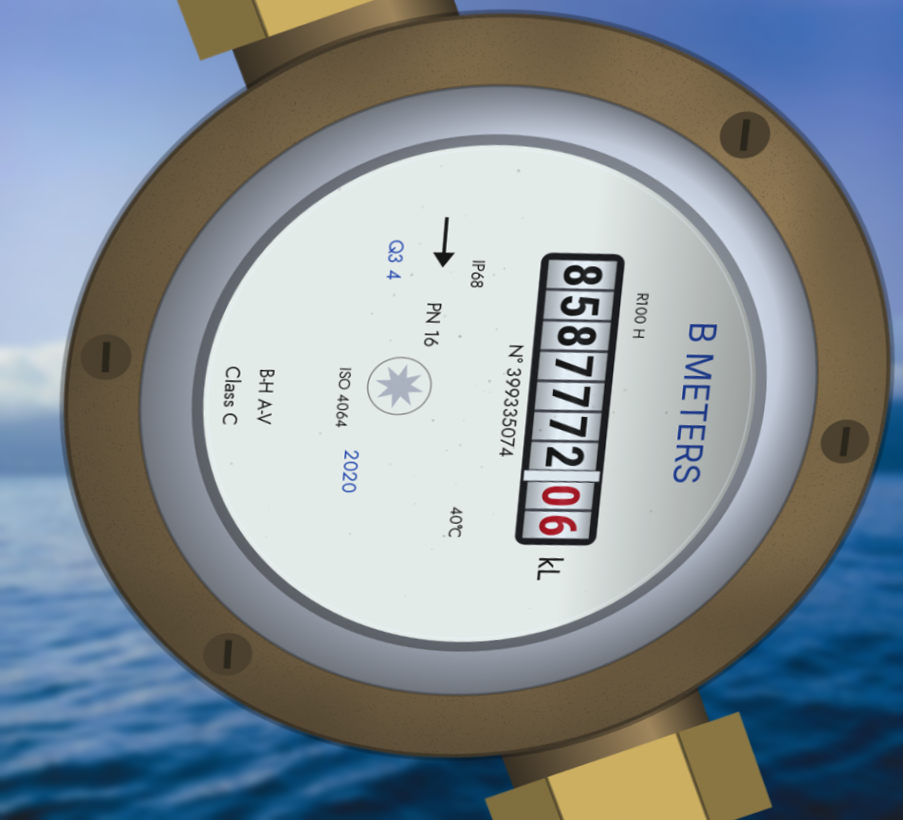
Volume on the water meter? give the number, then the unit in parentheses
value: 8587772.06 (kL)
